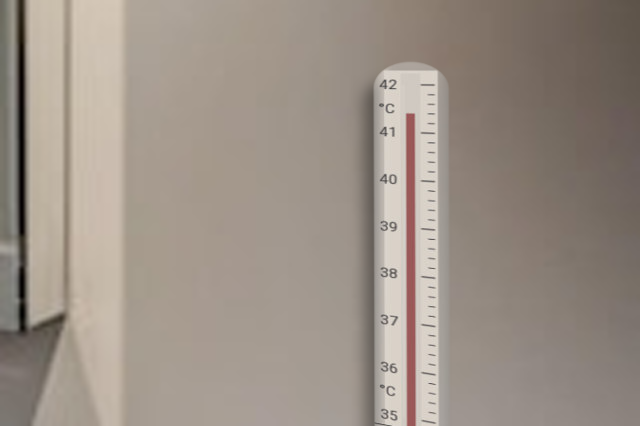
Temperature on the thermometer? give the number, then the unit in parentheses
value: 41.4 (°C)
